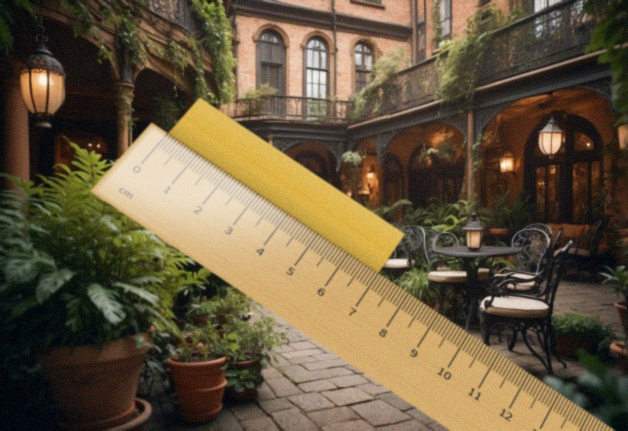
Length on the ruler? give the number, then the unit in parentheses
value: 7 (cm)
